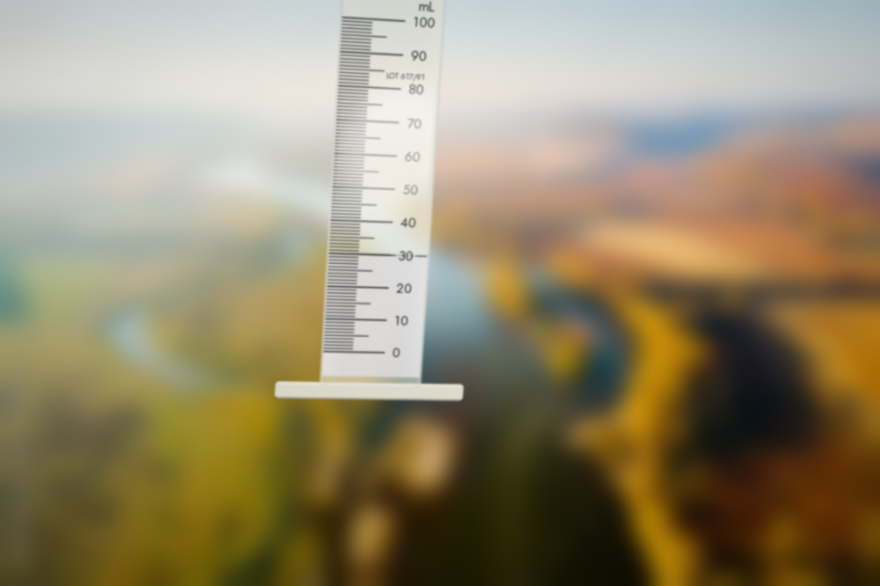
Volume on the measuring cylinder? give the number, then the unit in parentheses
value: 30 (mL)
